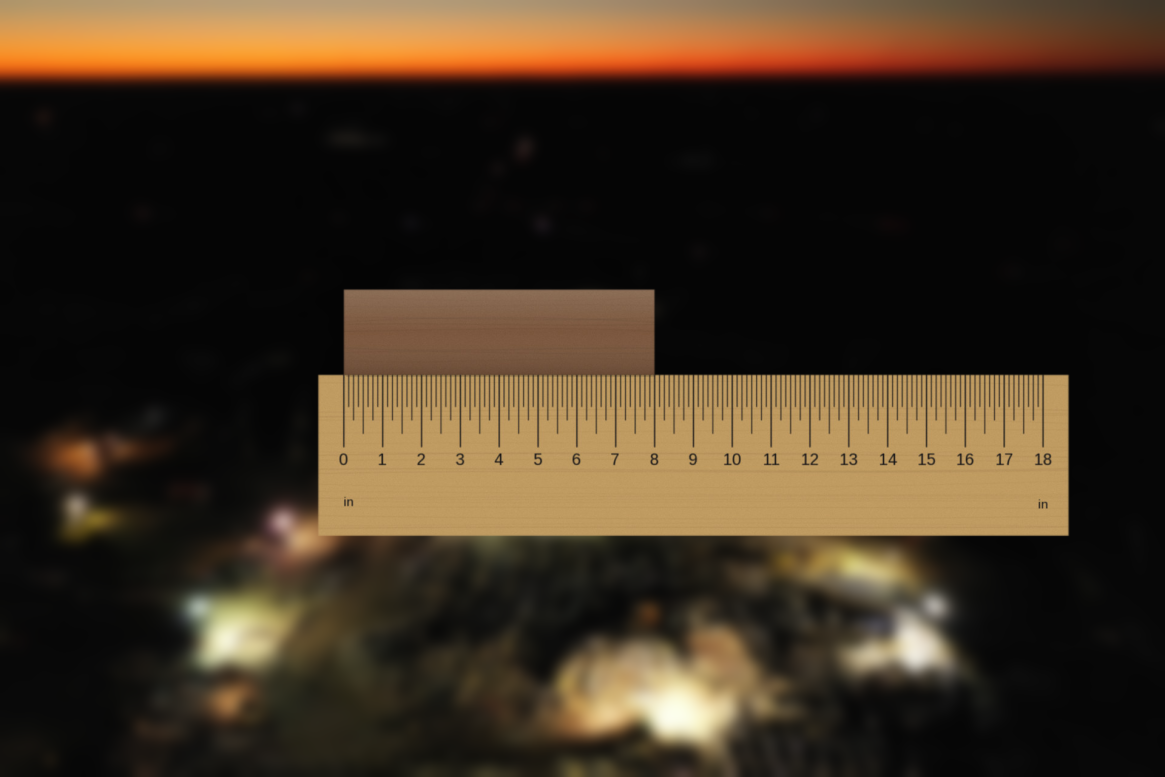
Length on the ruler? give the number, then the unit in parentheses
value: 8 (in)
